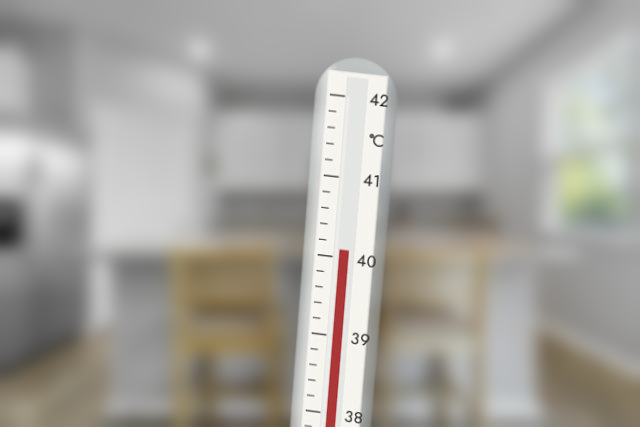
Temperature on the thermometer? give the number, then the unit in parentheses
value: 40.1 (°C)
